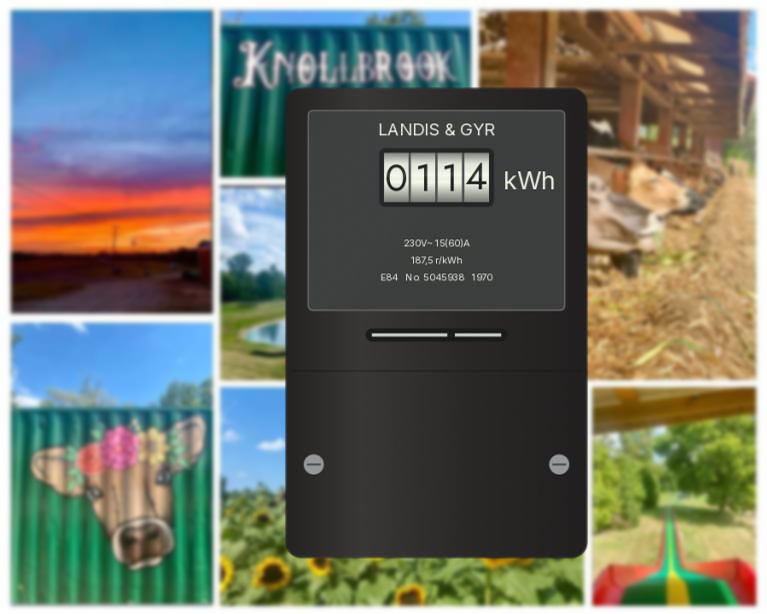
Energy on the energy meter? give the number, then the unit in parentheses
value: 114 (kWh)
